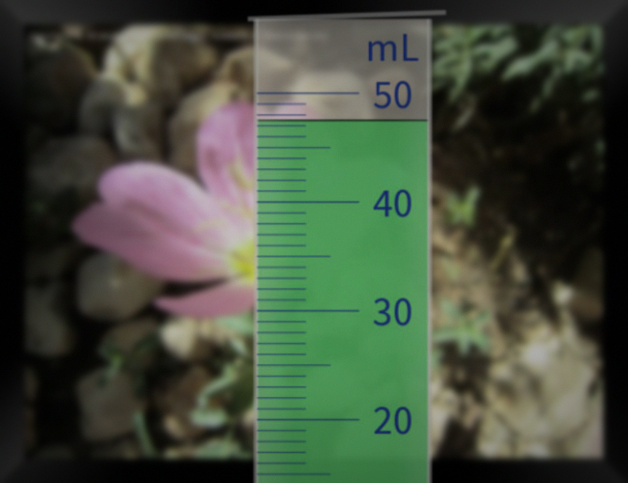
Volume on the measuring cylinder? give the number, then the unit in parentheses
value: 47.5 (mL)
